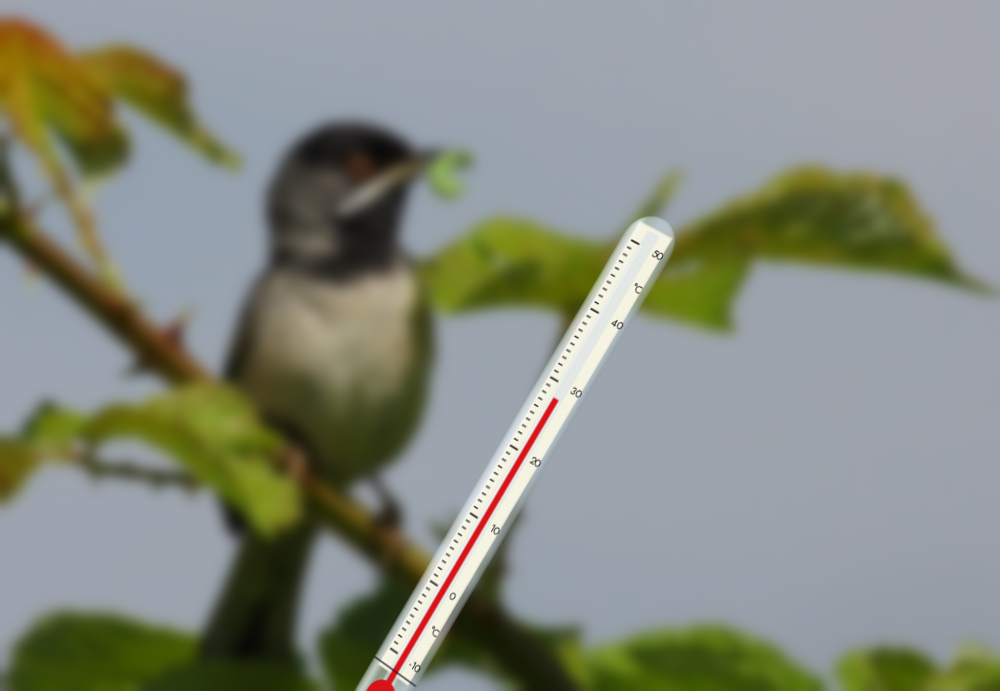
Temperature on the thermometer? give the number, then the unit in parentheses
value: 28 (°C)
